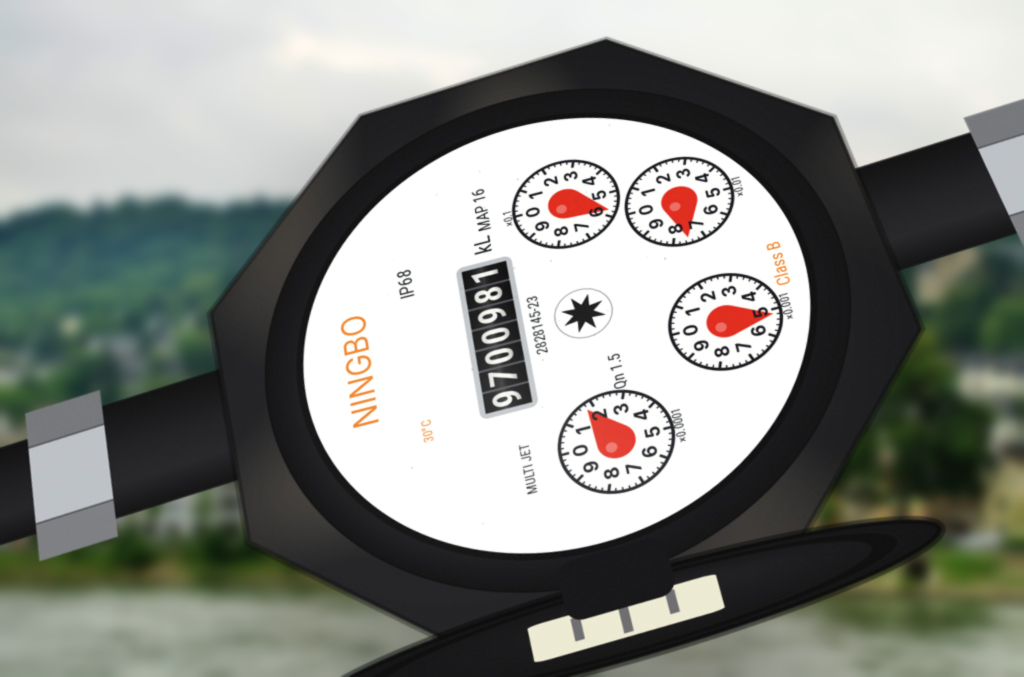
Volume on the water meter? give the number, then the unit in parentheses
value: 9700981.5751 (kL)
